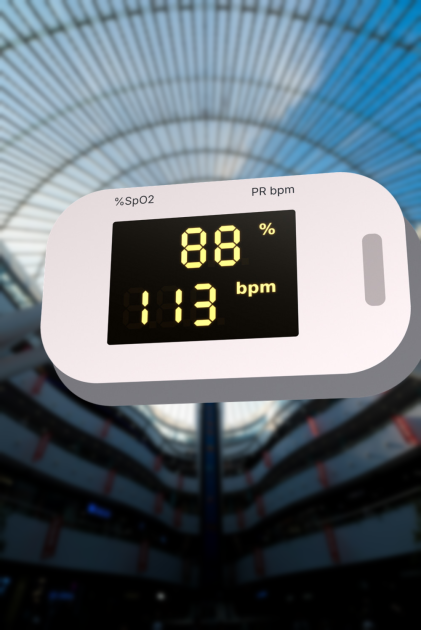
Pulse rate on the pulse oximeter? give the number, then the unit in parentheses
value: 113 (bpm)
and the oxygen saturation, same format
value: 88 (%)
